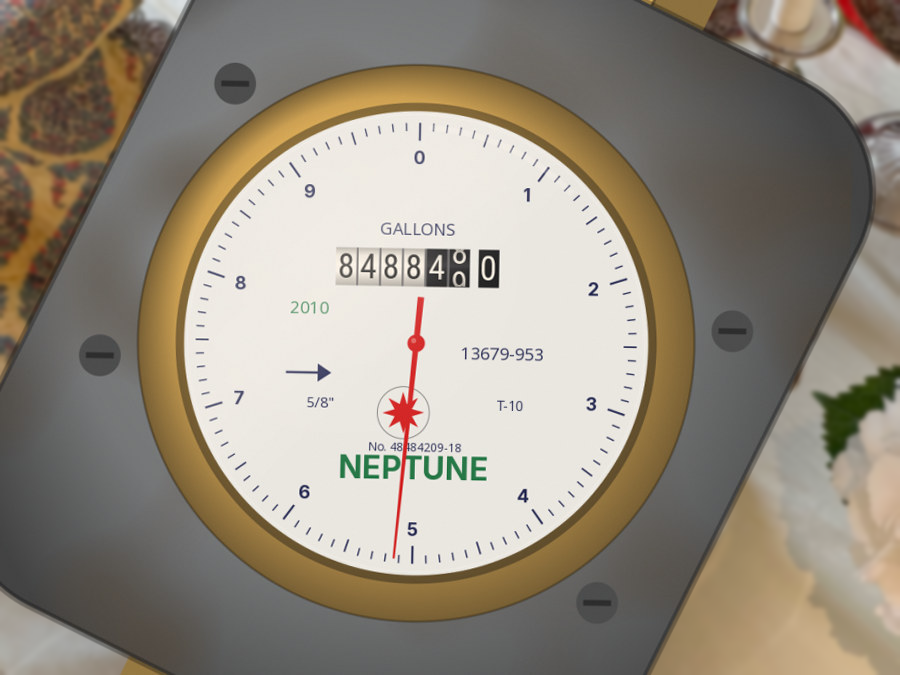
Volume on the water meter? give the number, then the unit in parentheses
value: 8488485.1 (gal)
